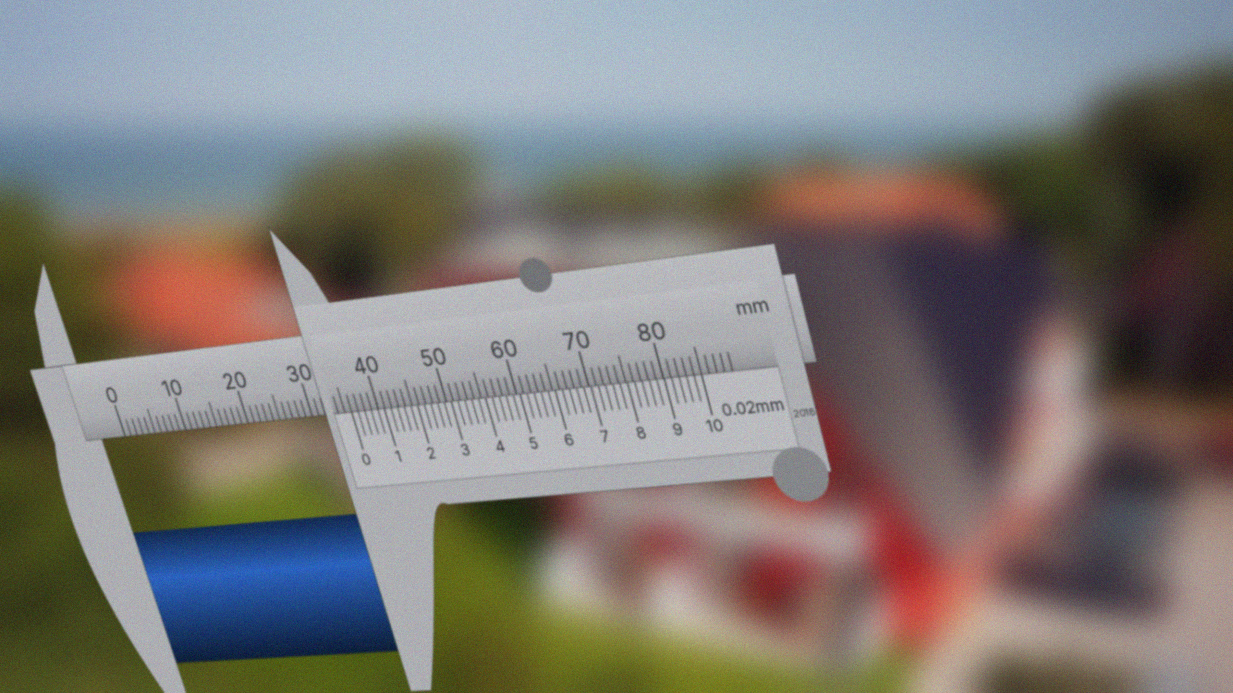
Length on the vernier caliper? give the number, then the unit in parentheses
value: 36.0 (mm)
